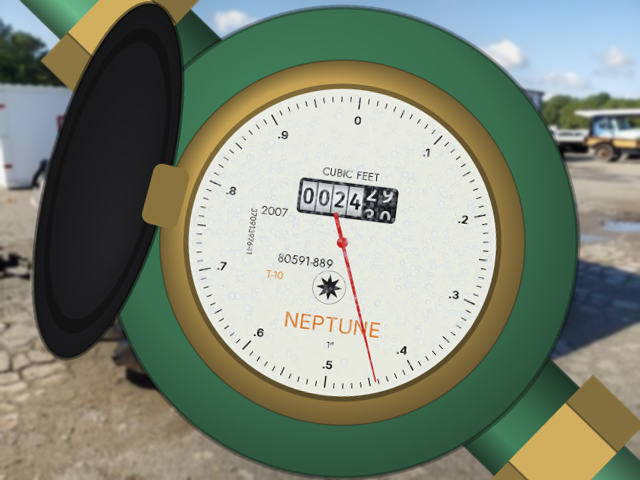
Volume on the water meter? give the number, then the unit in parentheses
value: 2429.44 (ft³)
